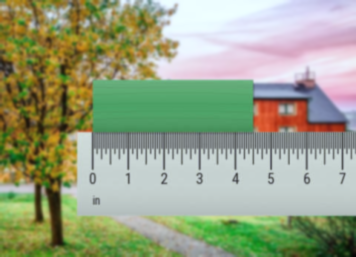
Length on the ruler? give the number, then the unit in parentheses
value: 4.5 (in)
